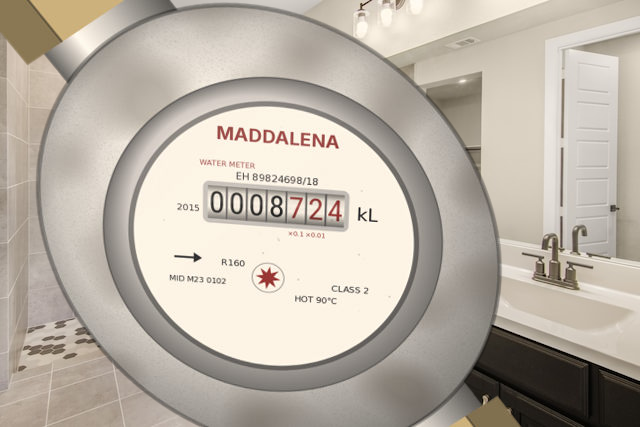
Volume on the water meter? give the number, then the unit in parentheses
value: 8.724 (kL)
